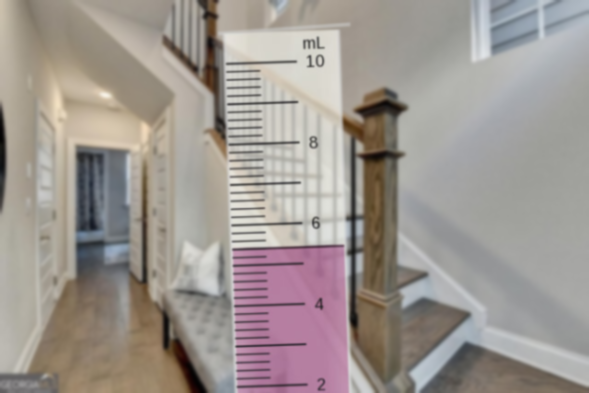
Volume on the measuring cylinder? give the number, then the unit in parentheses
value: 5.4 (mL)
